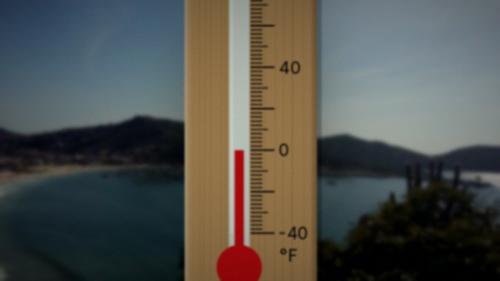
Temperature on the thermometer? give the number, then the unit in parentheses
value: 0 (°F)
